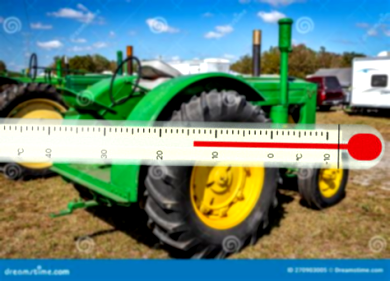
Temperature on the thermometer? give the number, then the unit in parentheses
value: 14 (°C)
